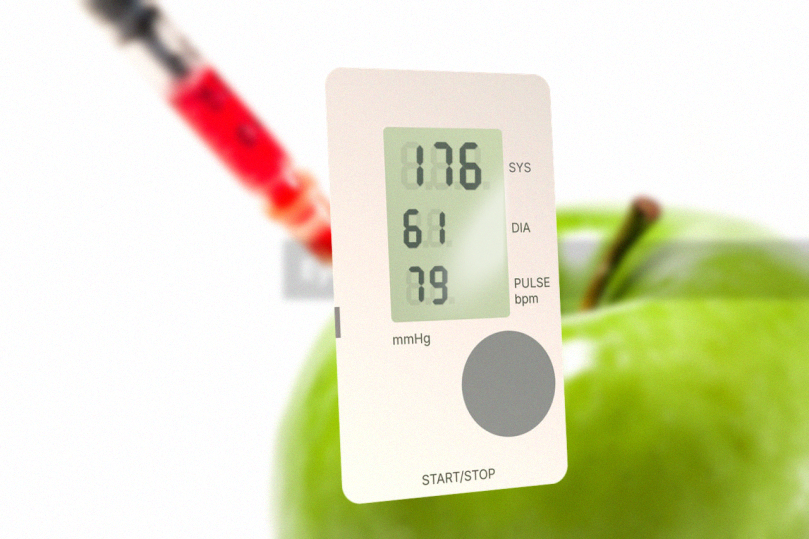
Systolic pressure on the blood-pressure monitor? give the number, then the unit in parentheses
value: 176 (mmHg)
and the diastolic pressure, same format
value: 61 (mmHg)
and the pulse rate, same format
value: 79 (bpm)
